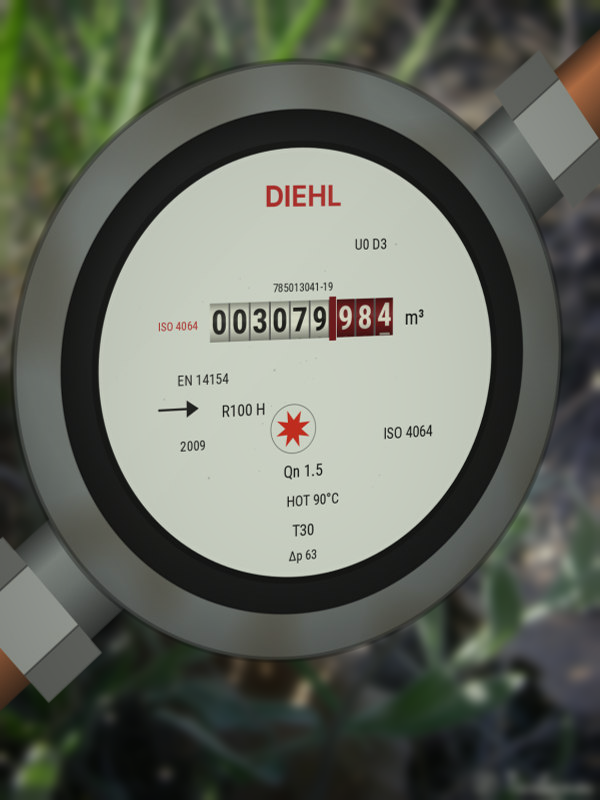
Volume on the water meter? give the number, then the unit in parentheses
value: 3079.984 (m³)
